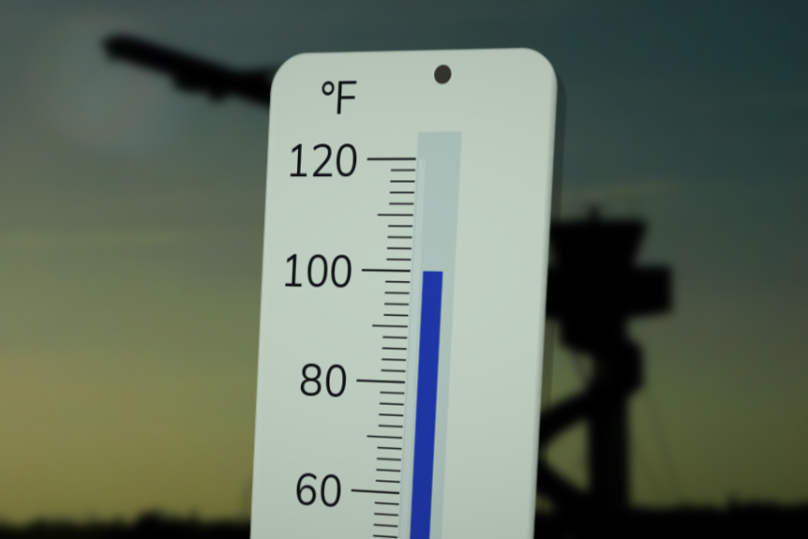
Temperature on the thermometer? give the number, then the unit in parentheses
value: 100 (°F)
